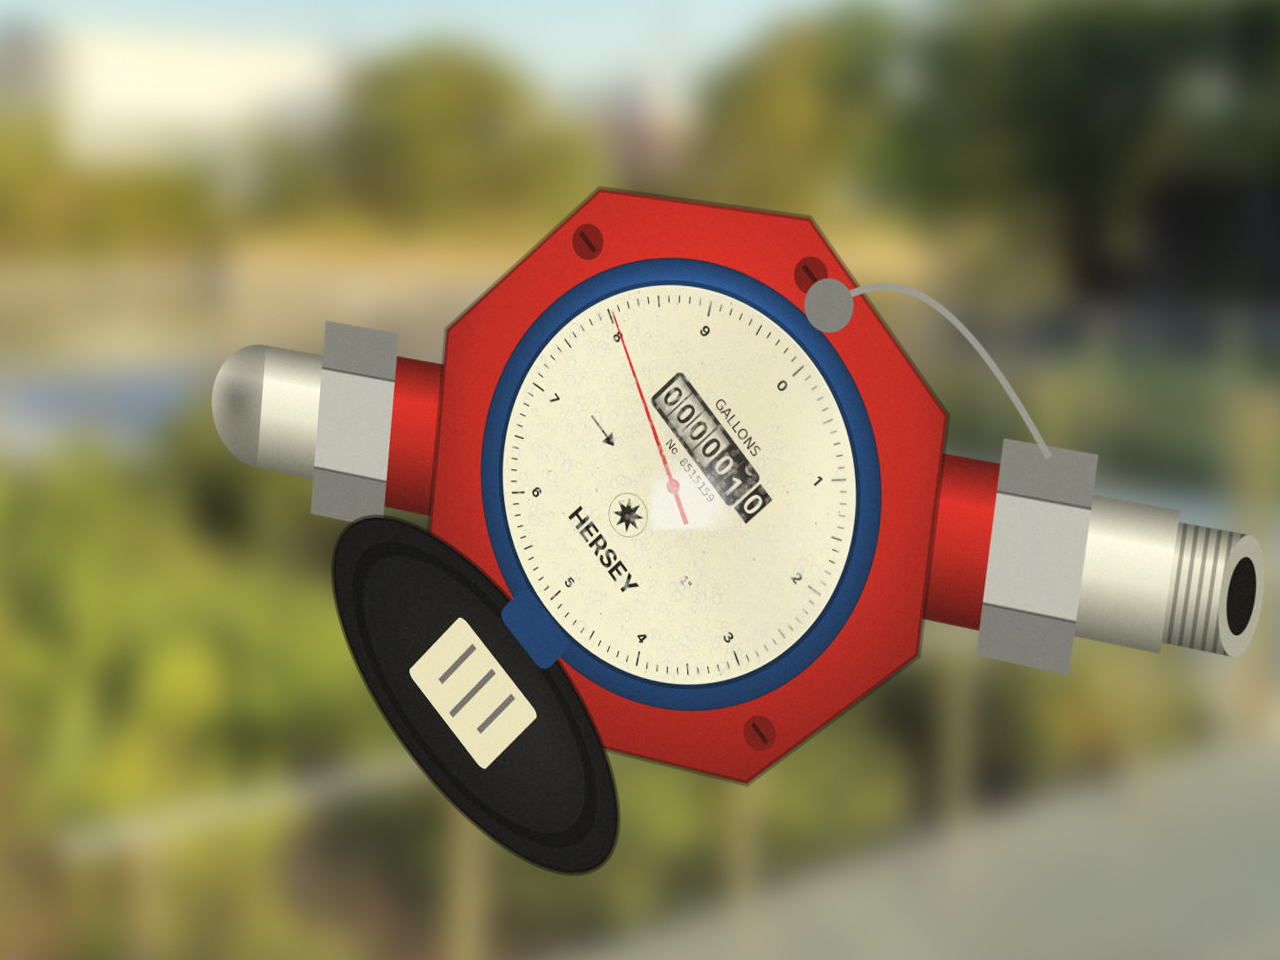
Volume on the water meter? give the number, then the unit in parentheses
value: 8.0 (gal)
